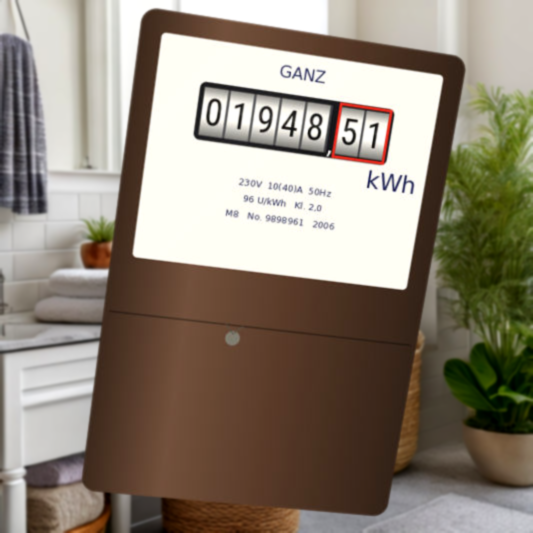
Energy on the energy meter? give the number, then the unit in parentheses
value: 1948.51 (kWh)
